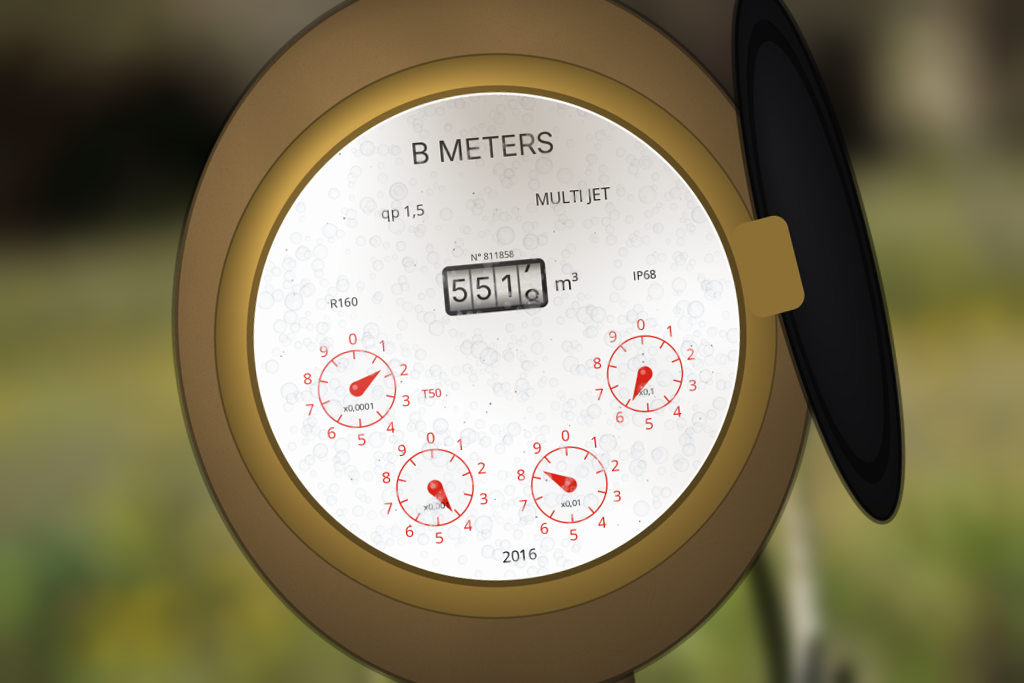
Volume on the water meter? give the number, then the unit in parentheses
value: 5517.5841 (m³)
